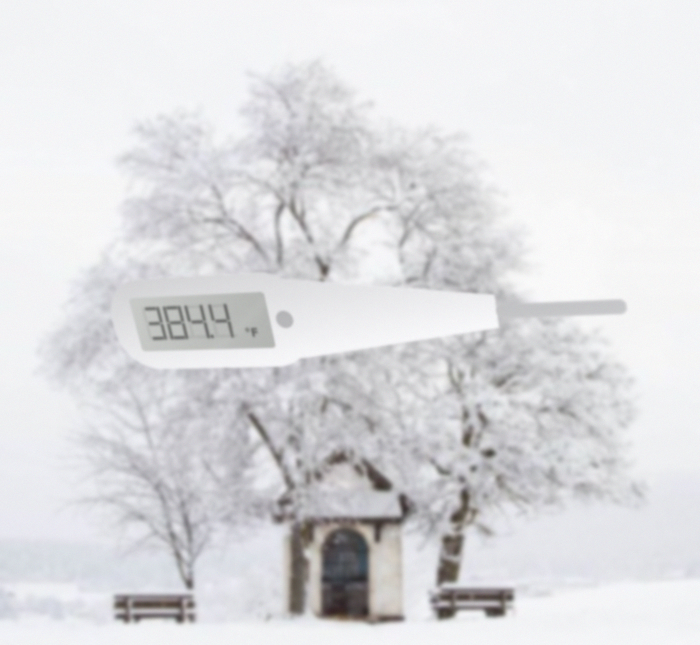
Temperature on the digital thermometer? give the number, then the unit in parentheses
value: 384.4 (°F)
